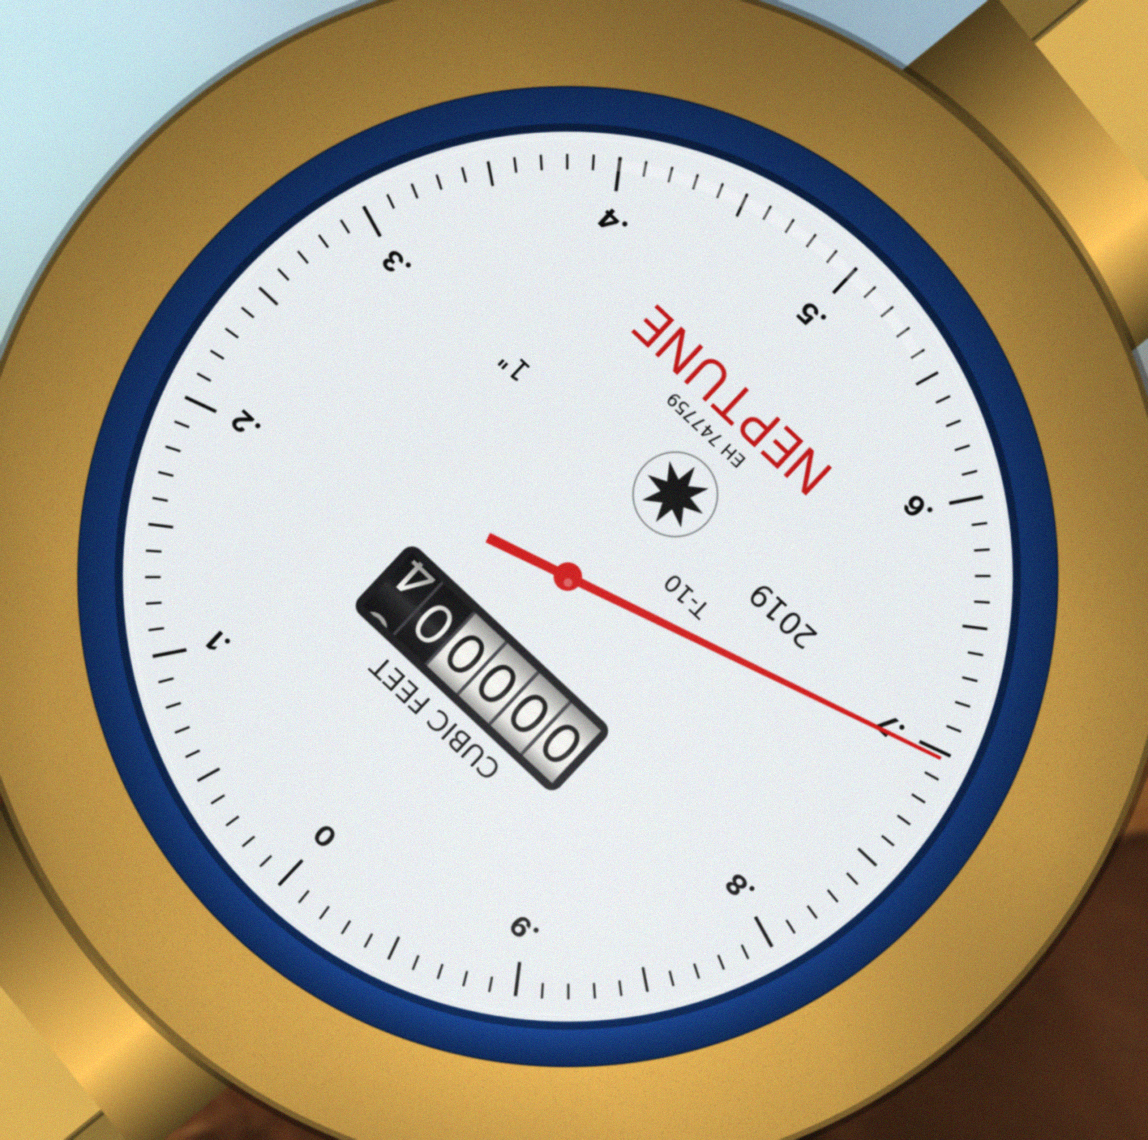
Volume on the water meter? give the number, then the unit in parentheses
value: 3.70 (ft³)
